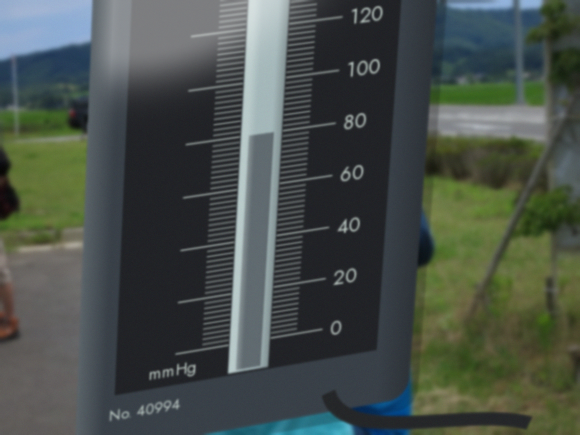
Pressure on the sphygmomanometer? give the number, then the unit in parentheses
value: 80 (mmHg)
